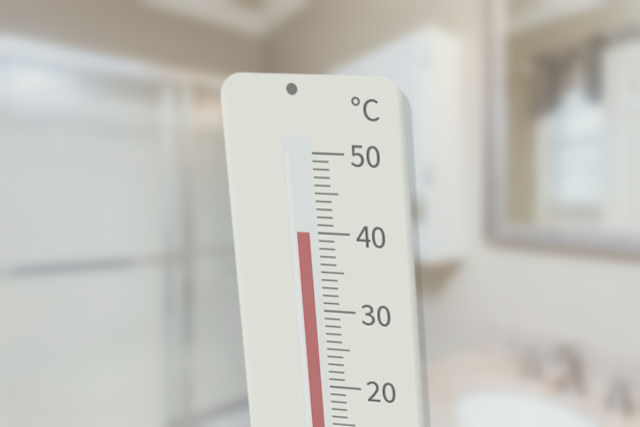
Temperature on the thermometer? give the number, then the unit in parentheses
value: 40 (°C)
